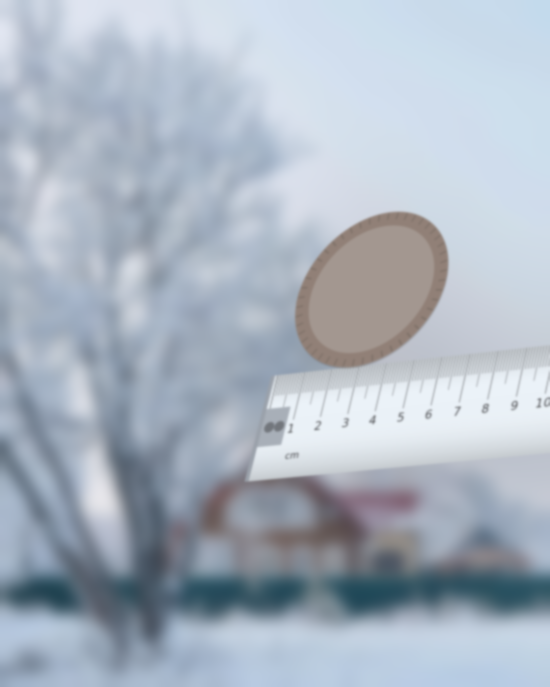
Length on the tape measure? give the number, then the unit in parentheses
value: 5.5 (cm)
